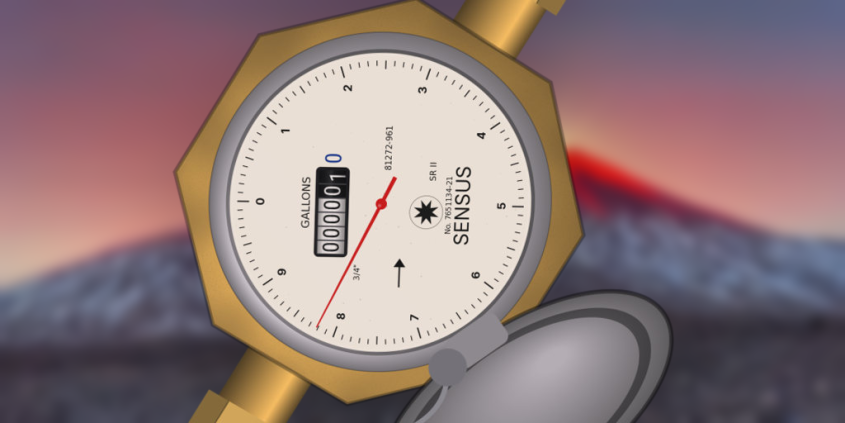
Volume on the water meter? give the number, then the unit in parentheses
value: 8.2 (gal)
